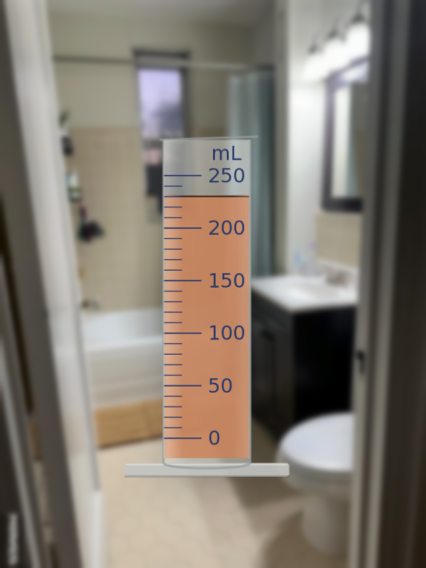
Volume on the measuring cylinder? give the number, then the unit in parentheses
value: 230 (mL)
